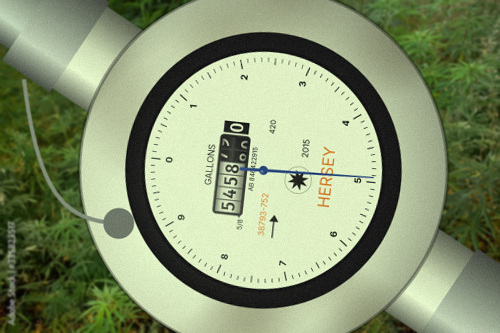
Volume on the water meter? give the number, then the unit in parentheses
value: 5458794.9 (gal)
